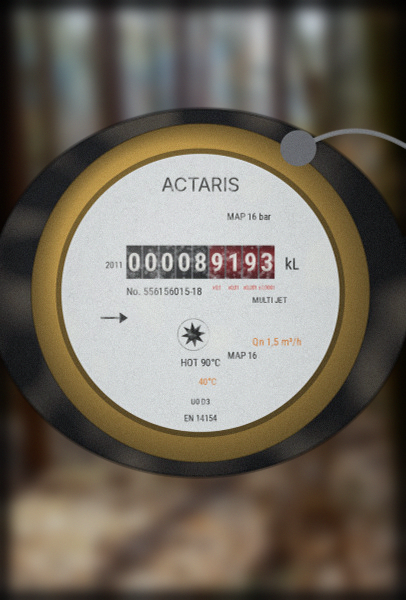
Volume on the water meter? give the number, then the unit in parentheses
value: 8.9193 (kL)
